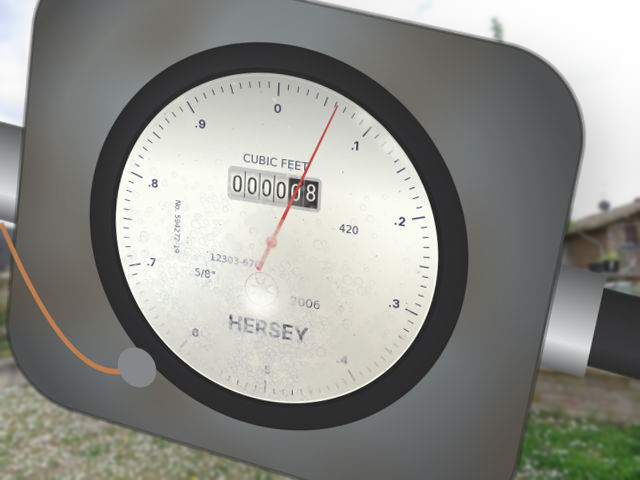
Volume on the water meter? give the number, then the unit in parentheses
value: 8.06 (ft³)
